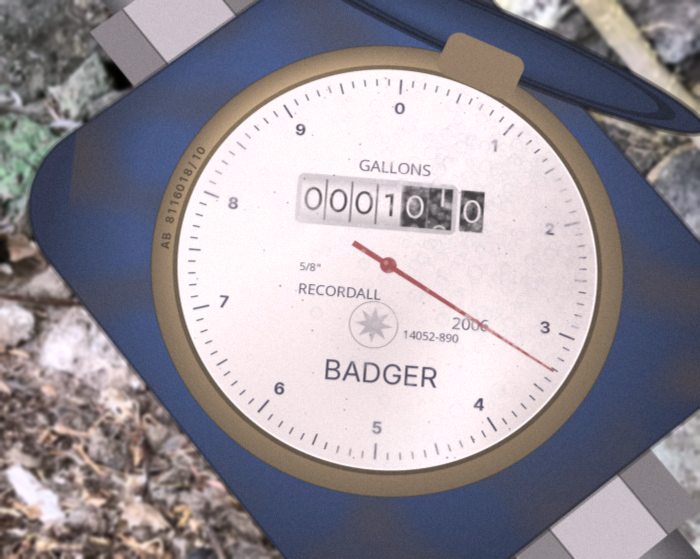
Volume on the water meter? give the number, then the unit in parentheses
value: 1013.3 (gal)
